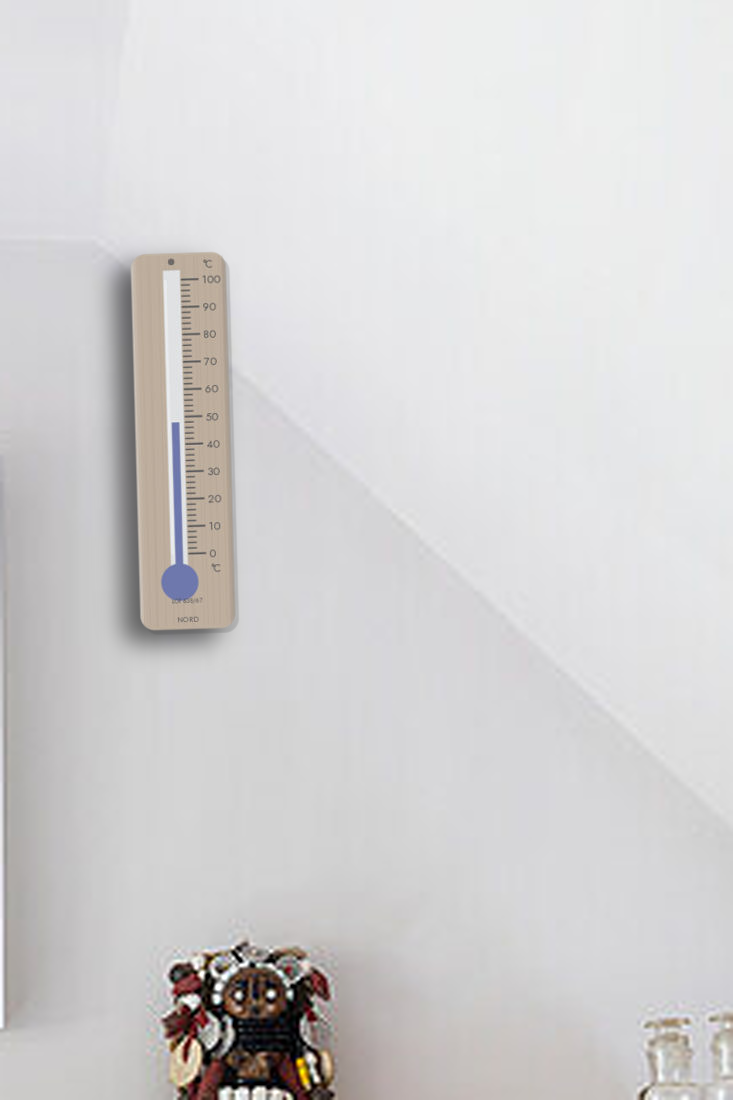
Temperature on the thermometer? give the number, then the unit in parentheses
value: 48 (°C)
